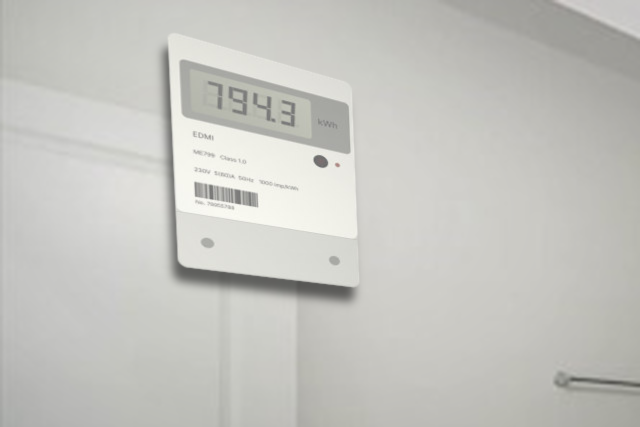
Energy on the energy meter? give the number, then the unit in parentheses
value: 794.3 (kWh)
